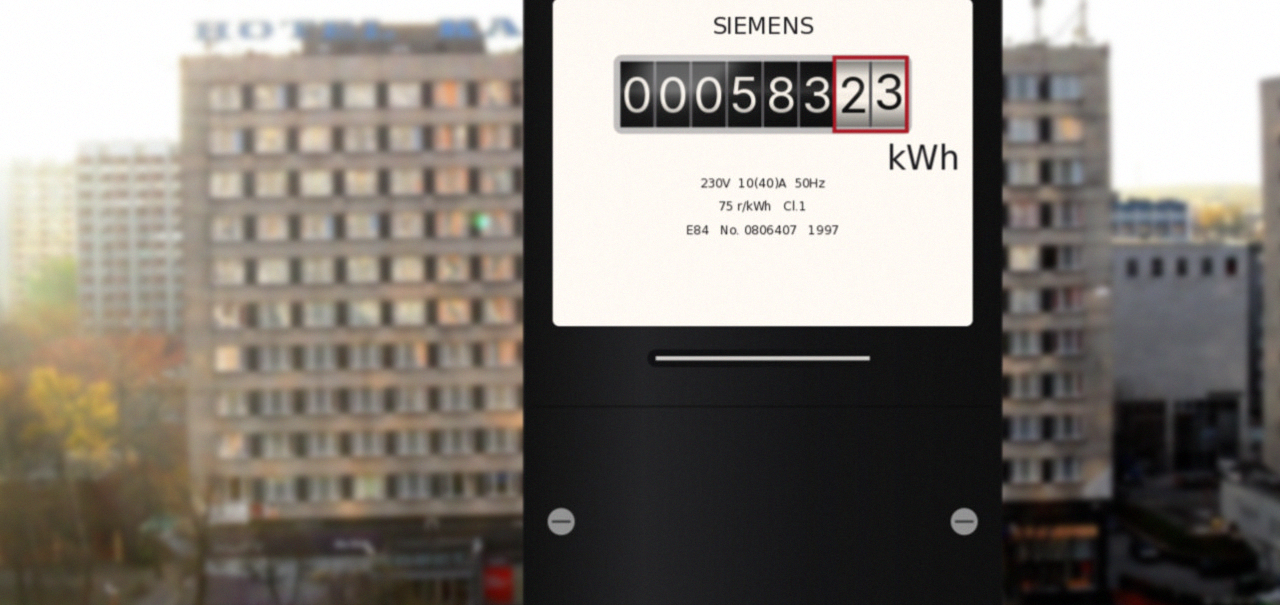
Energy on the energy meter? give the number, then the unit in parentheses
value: 583.23 (kWh)
